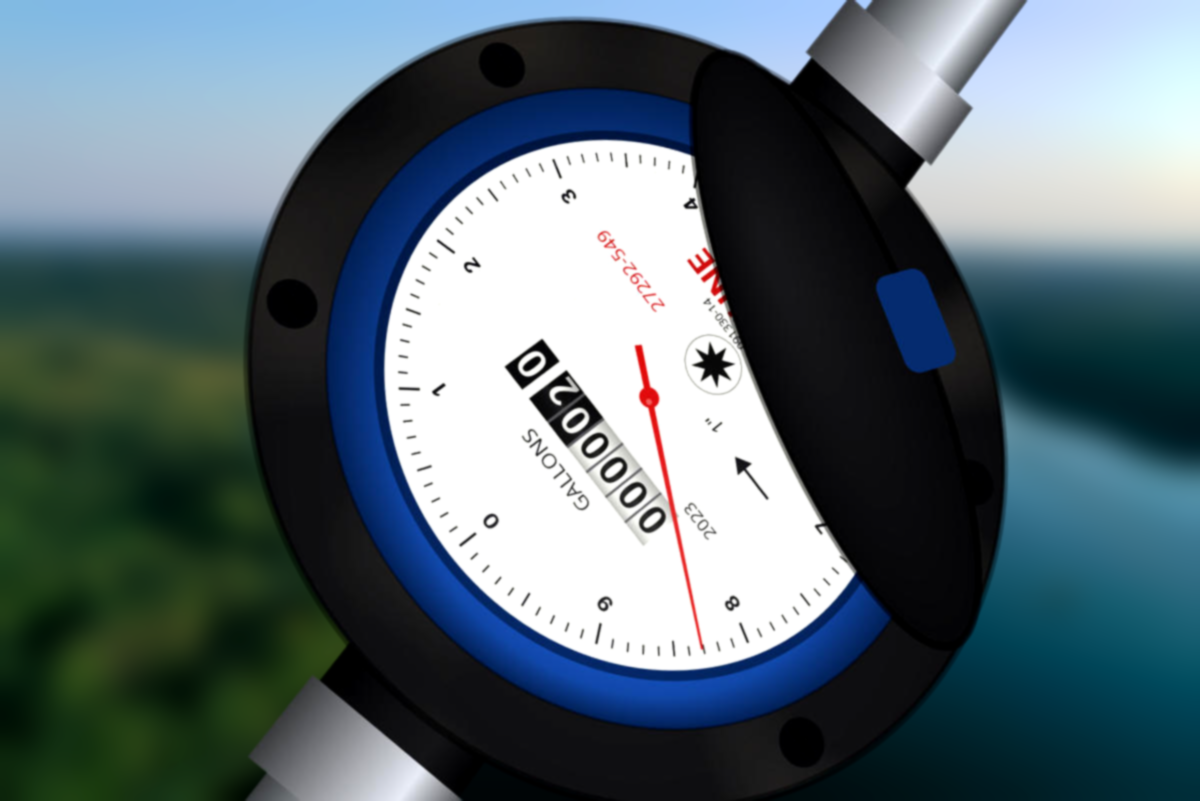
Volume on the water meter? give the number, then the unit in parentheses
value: 18.3 (gal)
